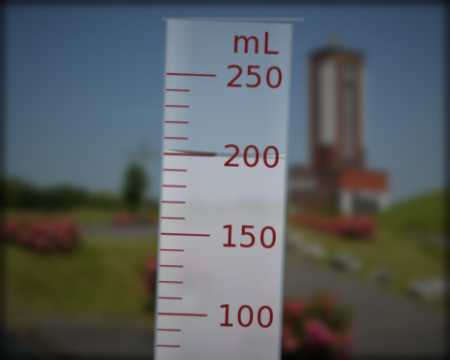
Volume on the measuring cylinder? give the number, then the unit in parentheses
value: 200 (mL)
